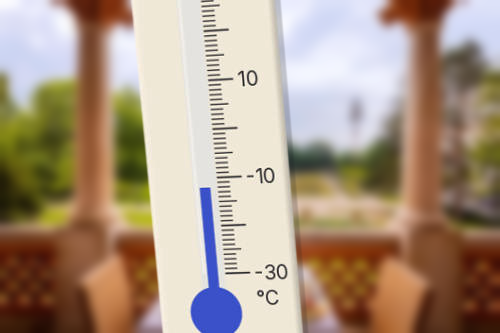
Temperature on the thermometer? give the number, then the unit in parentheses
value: -12 (°C)
